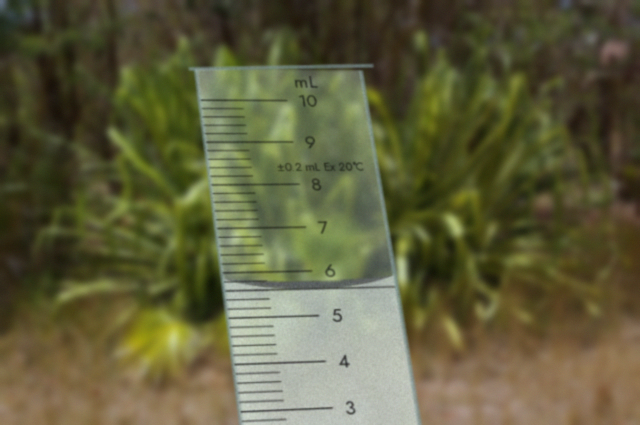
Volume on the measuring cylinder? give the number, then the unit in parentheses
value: 5.6 (mL)
